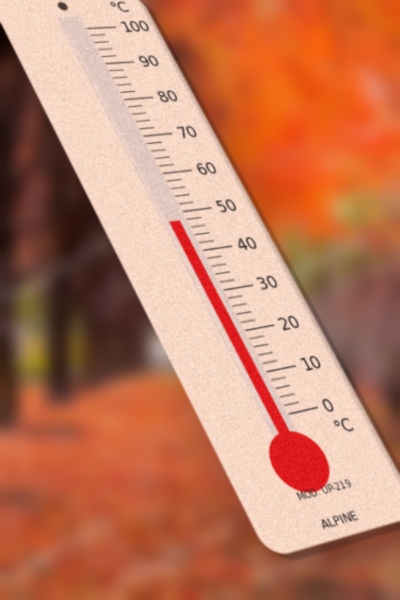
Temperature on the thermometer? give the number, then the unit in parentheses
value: 48 (°C)
